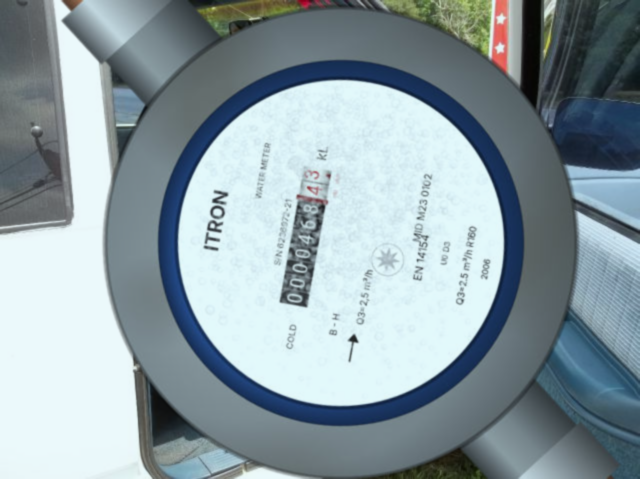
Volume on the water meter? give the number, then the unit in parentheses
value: 468.43 (kL)
